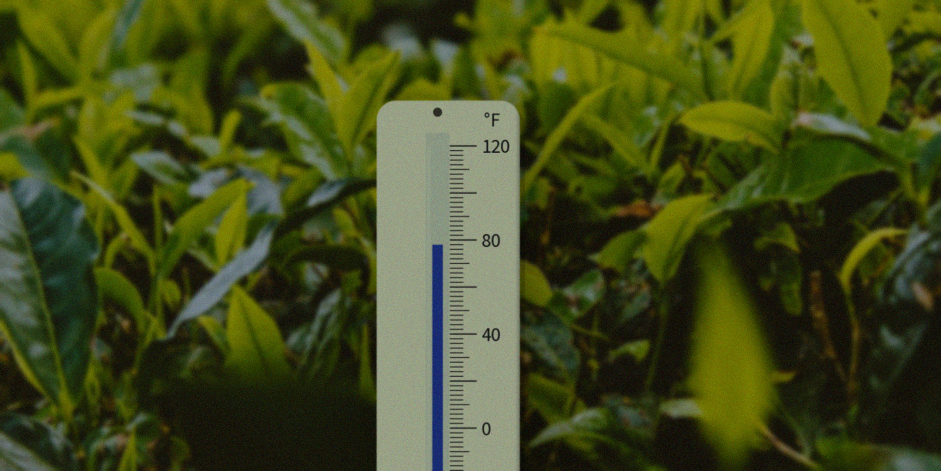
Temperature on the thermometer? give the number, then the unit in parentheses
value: 78 (°F)
